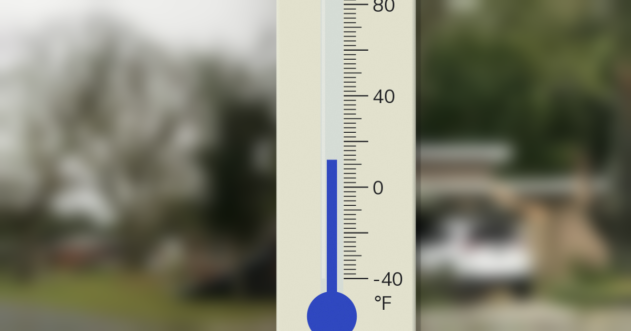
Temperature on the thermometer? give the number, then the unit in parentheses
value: 12 (°F)
